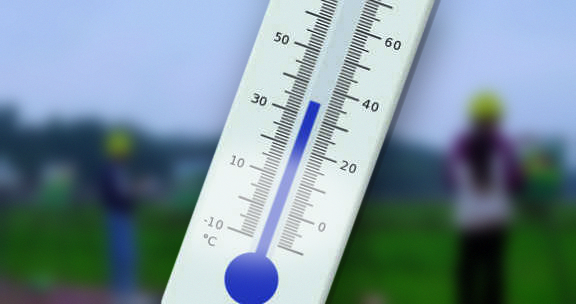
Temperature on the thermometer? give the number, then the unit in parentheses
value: 35 (°C)
